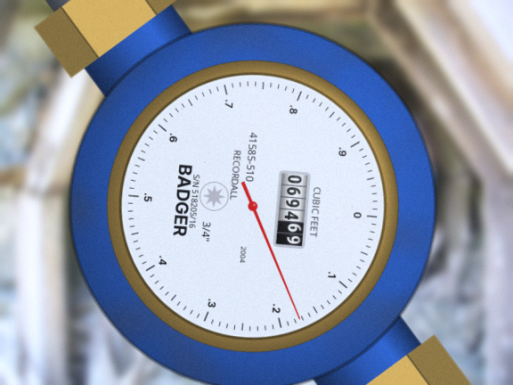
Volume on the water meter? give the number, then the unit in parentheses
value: 69469.17 (ft³)
